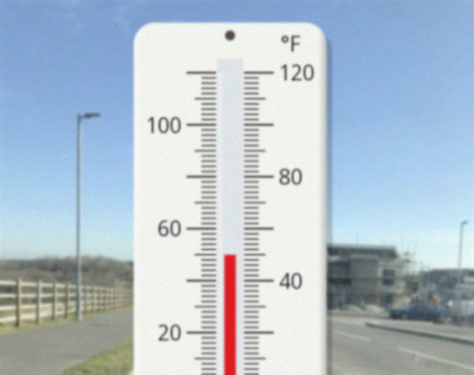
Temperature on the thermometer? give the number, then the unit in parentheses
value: 50 (°F)
